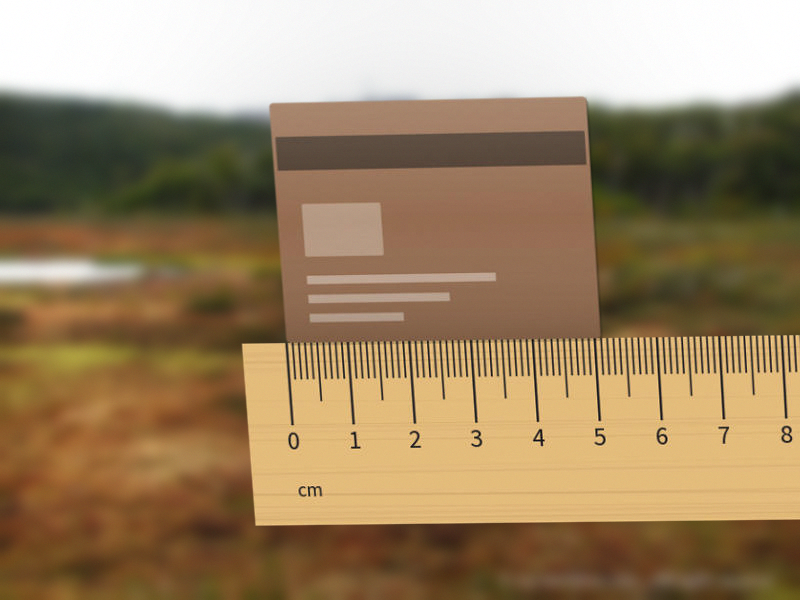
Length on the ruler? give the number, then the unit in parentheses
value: 5.1 (cm)
